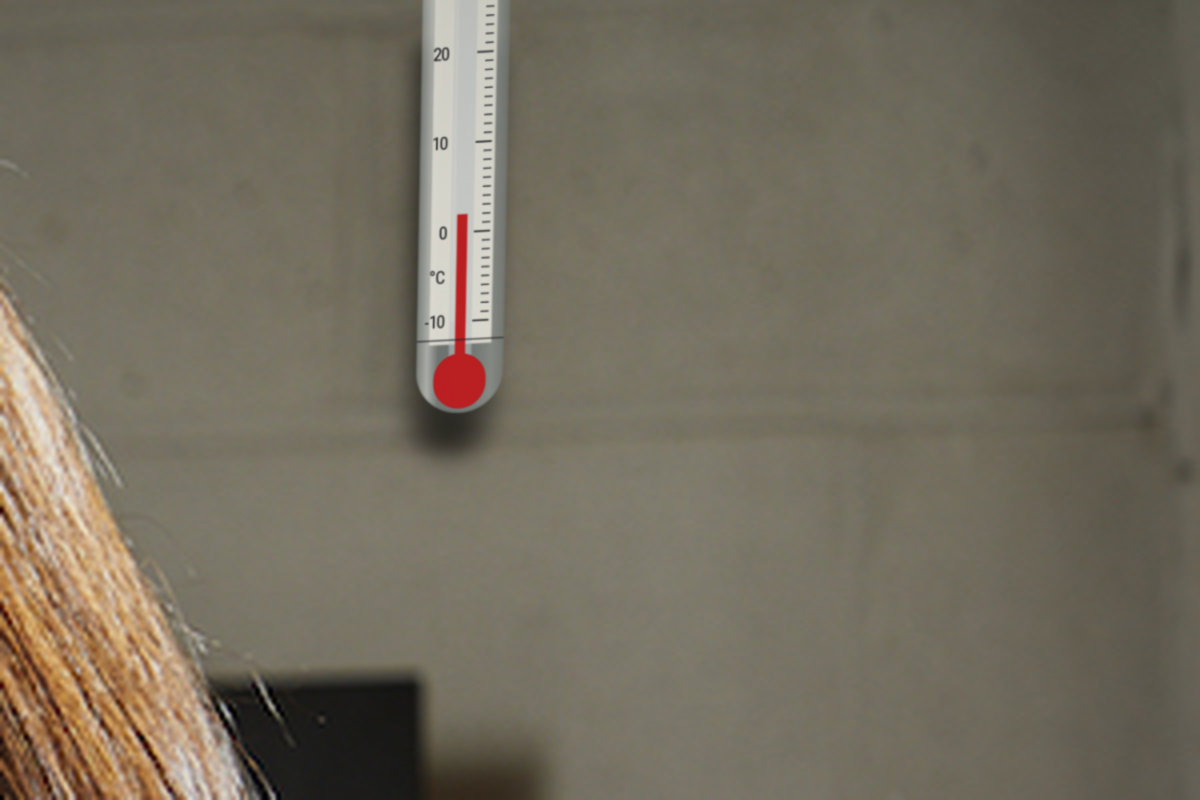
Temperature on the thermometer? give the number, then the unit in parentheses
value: 2 (°C)
